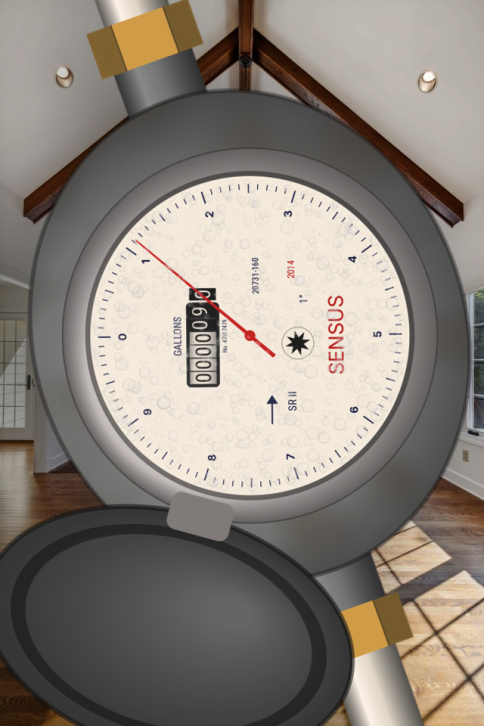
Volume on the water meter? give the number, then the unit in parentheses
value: 91.1 (gal)
